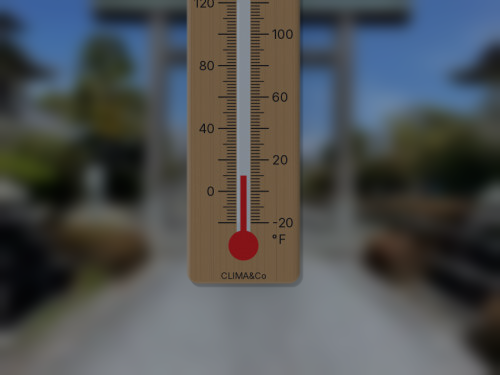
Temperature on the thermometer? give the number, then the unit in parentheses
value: 10 (°F)
